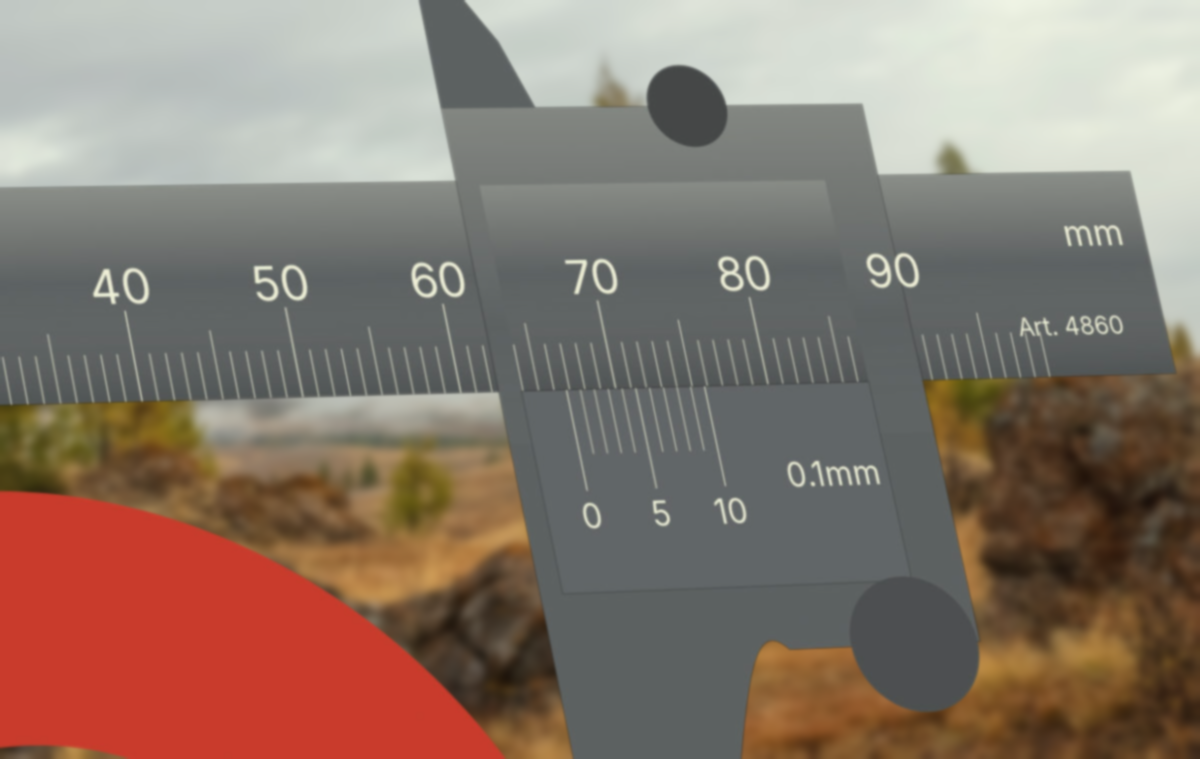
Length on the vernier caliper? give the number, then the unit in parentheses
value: 66.8 (mm)
